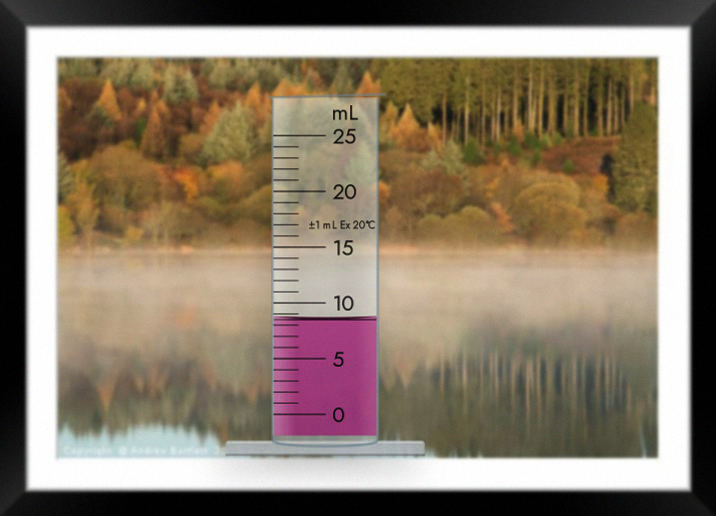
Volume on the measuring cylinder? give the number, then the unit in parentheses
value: 8.5 (mL)
